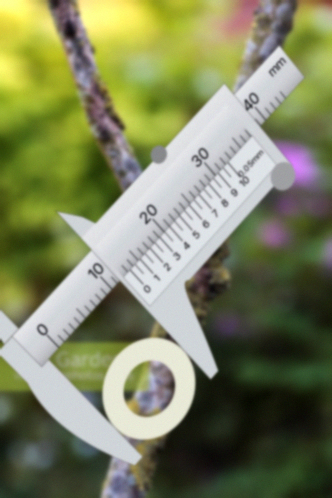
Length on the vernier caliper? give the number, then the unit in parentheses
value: 13.4 (mm)
